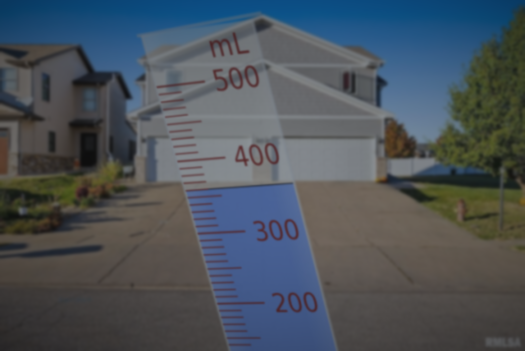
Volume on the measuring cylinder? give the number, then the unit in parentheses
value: 360 (mL)
